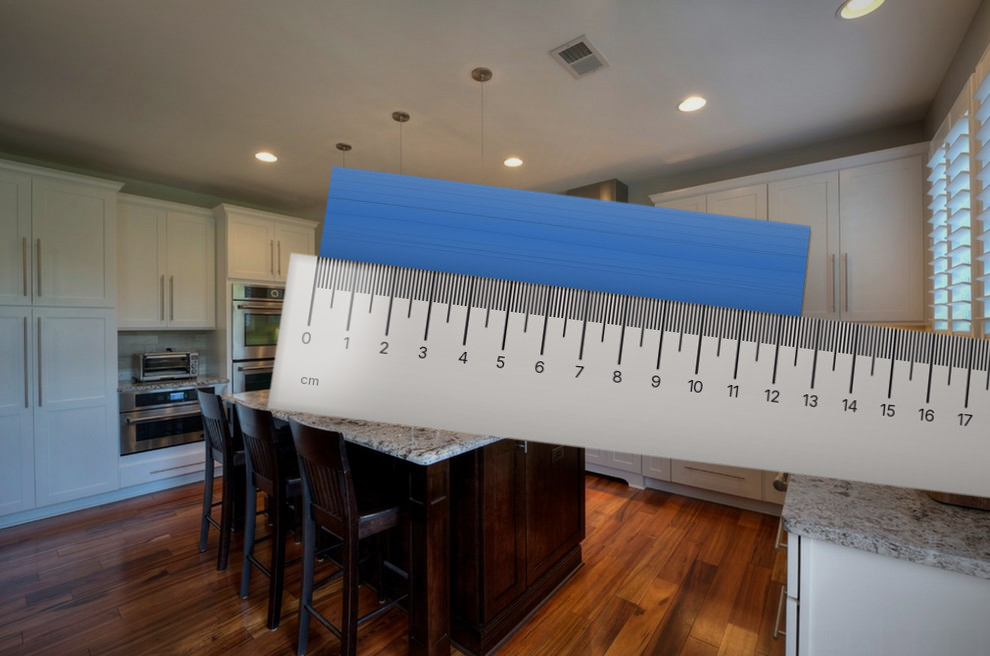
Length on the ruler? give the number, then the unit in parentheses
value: 12.5 (cm)
